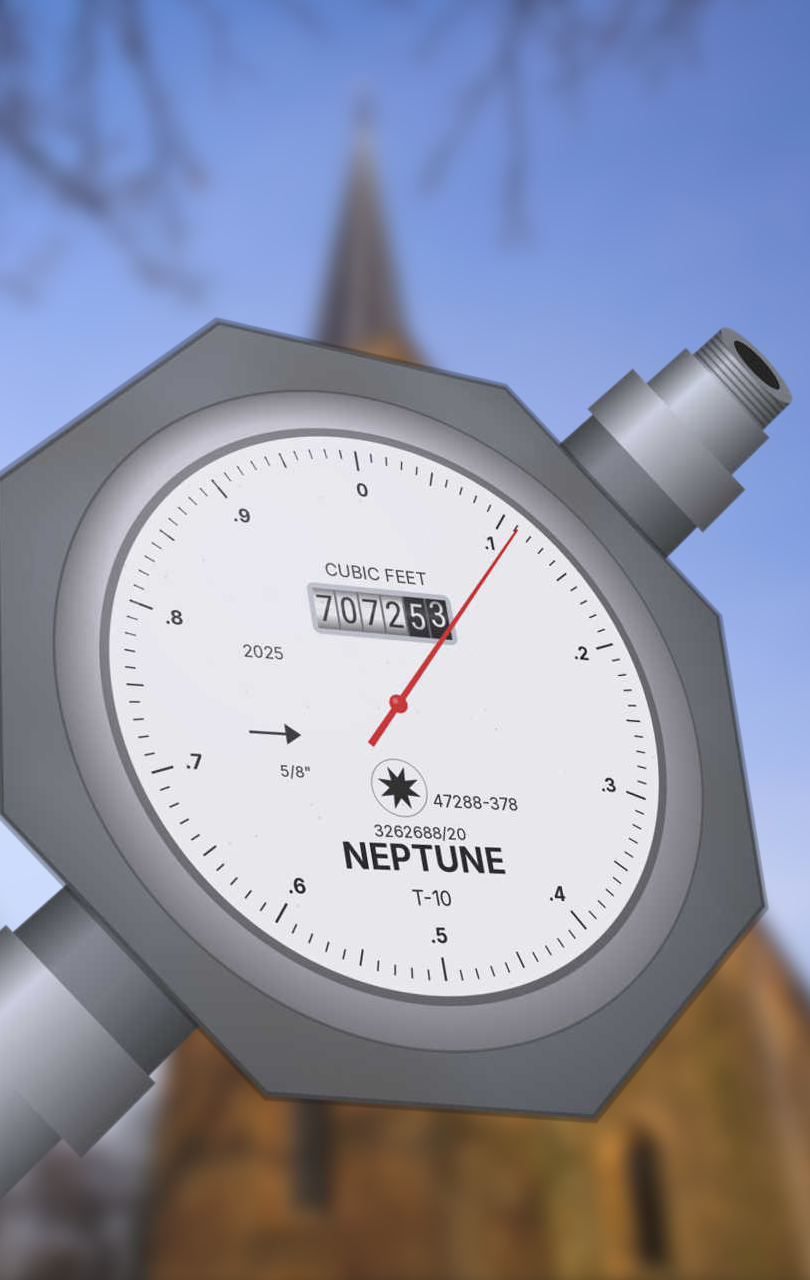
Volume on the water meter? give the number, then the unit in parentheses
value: 707253.11 (ft³)
